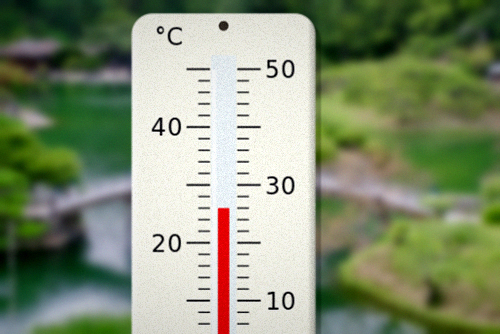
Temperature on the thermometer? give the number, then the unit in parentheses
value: 26 (°C)
